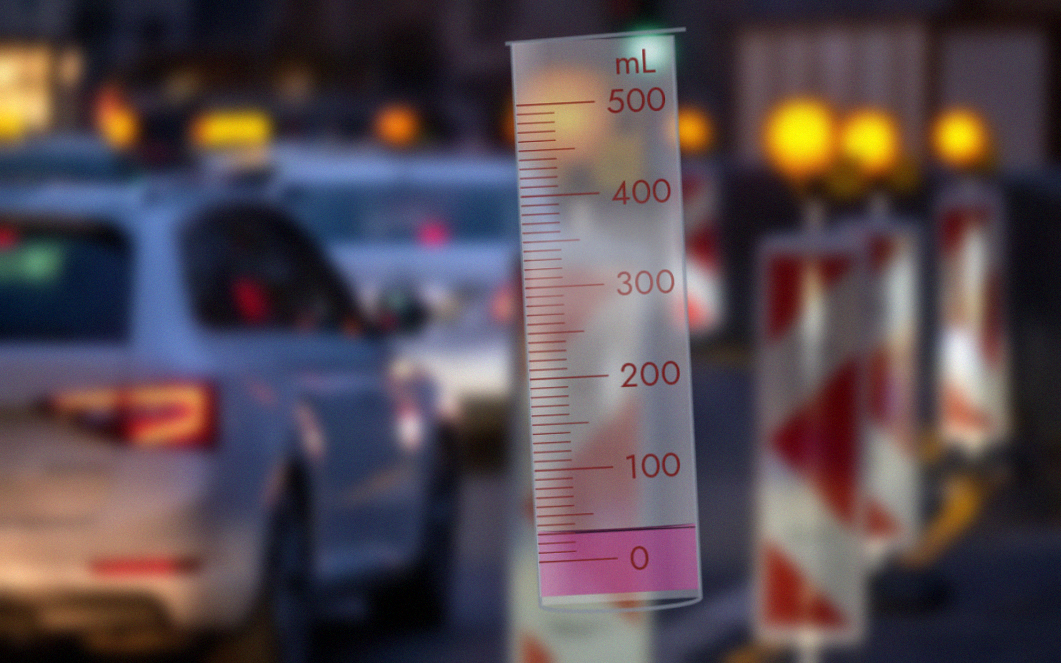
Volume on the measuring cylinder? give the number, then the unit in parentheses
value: 30 (mL)
